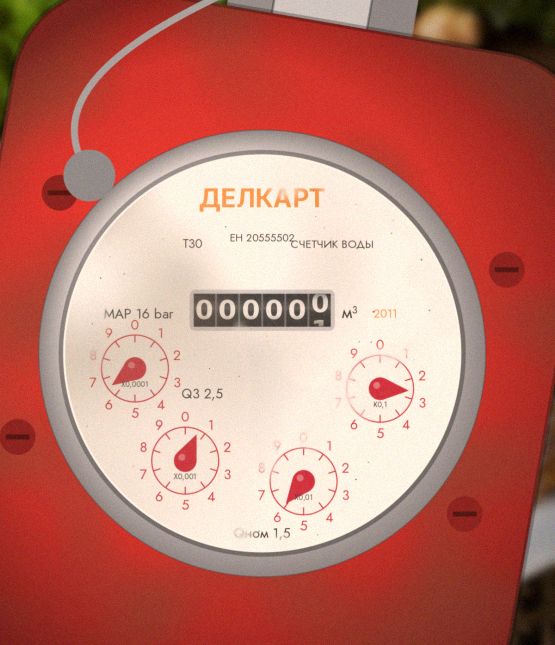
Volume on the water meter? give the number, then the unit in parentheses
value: 0.2606 (m³)
